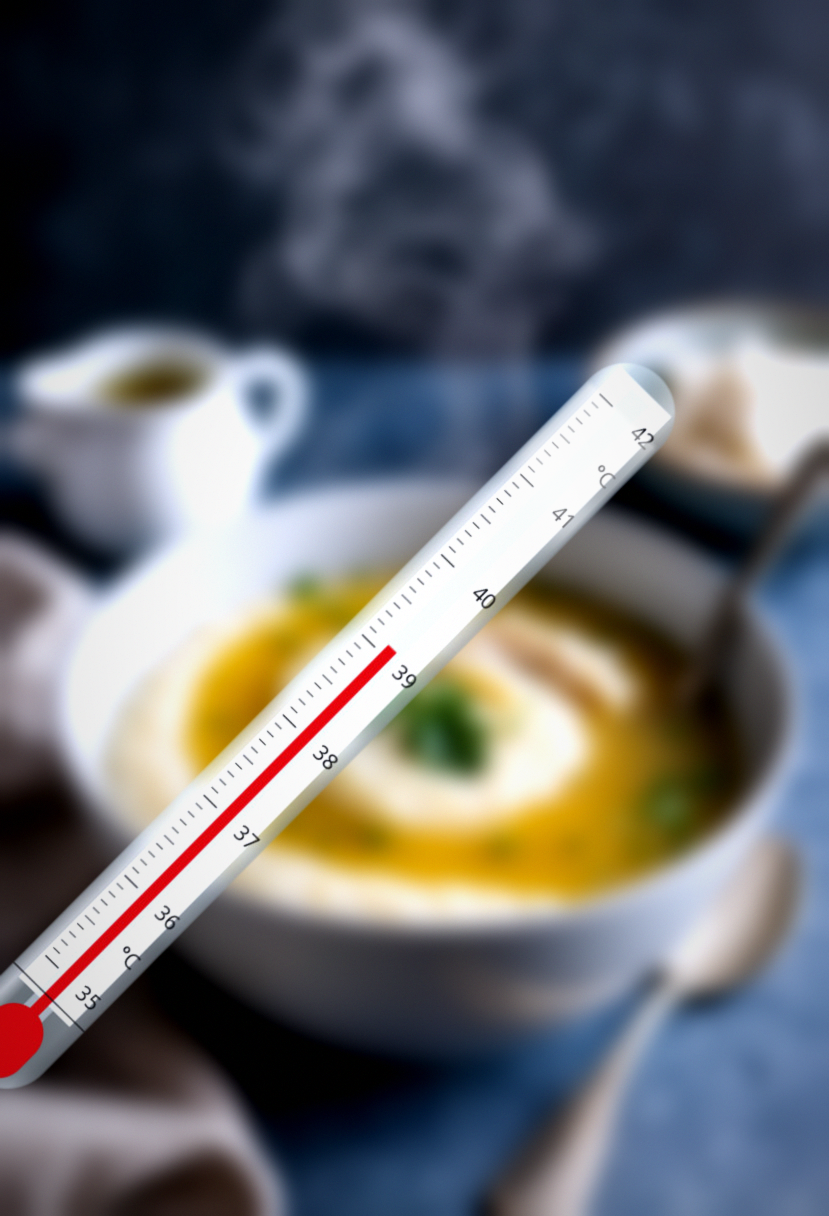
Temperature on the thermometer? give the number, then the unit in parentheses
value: 39.1 (°C)
